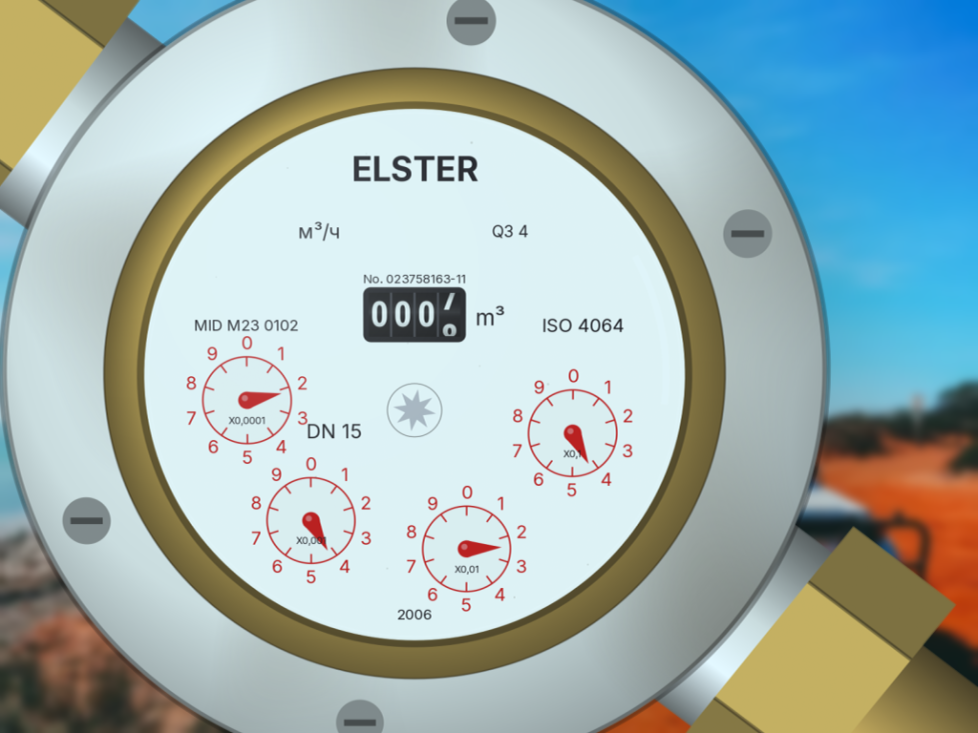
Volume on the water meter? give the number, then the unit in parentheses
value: 7.4242 (m³)
